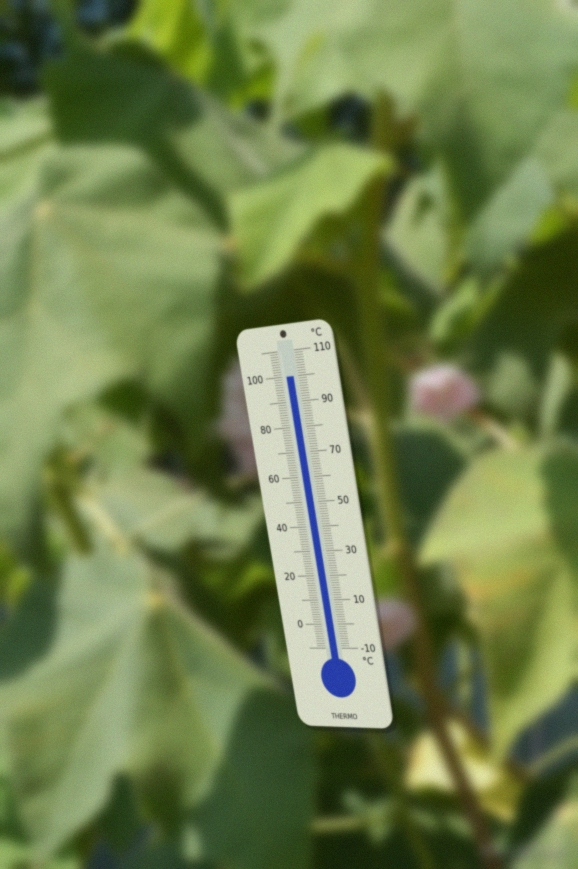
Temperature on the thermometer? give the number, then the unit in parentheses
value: 100 (°C)
